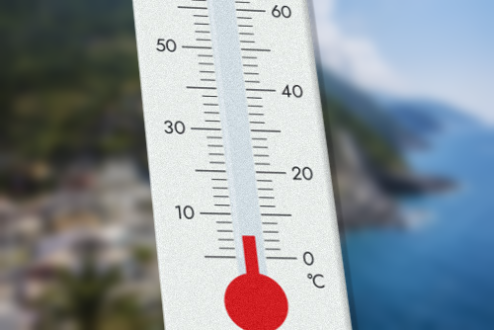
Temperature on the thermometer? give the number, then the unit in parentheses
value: 5 (°C)
